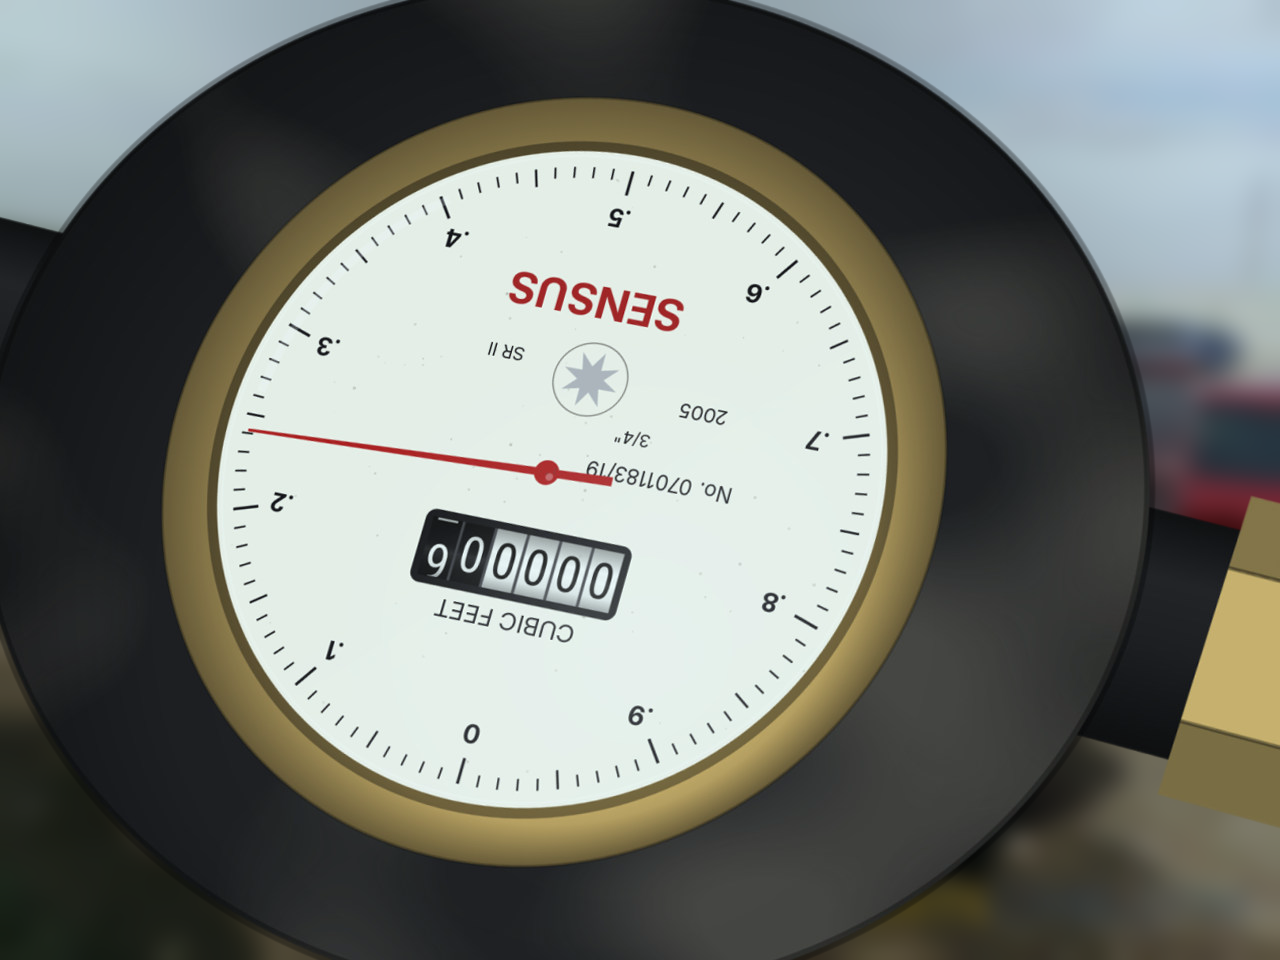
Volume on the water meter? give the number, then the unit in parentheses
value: 6.24 (ft³)
